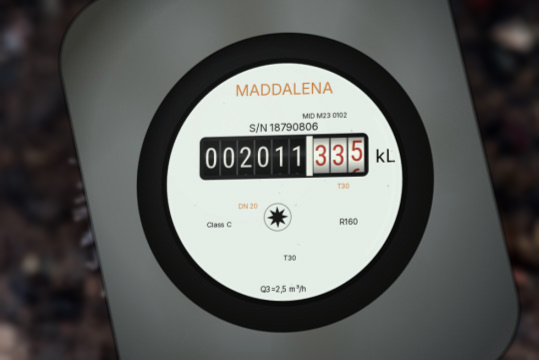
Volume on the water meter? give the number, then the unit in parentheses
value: 2011.335 (kL)
